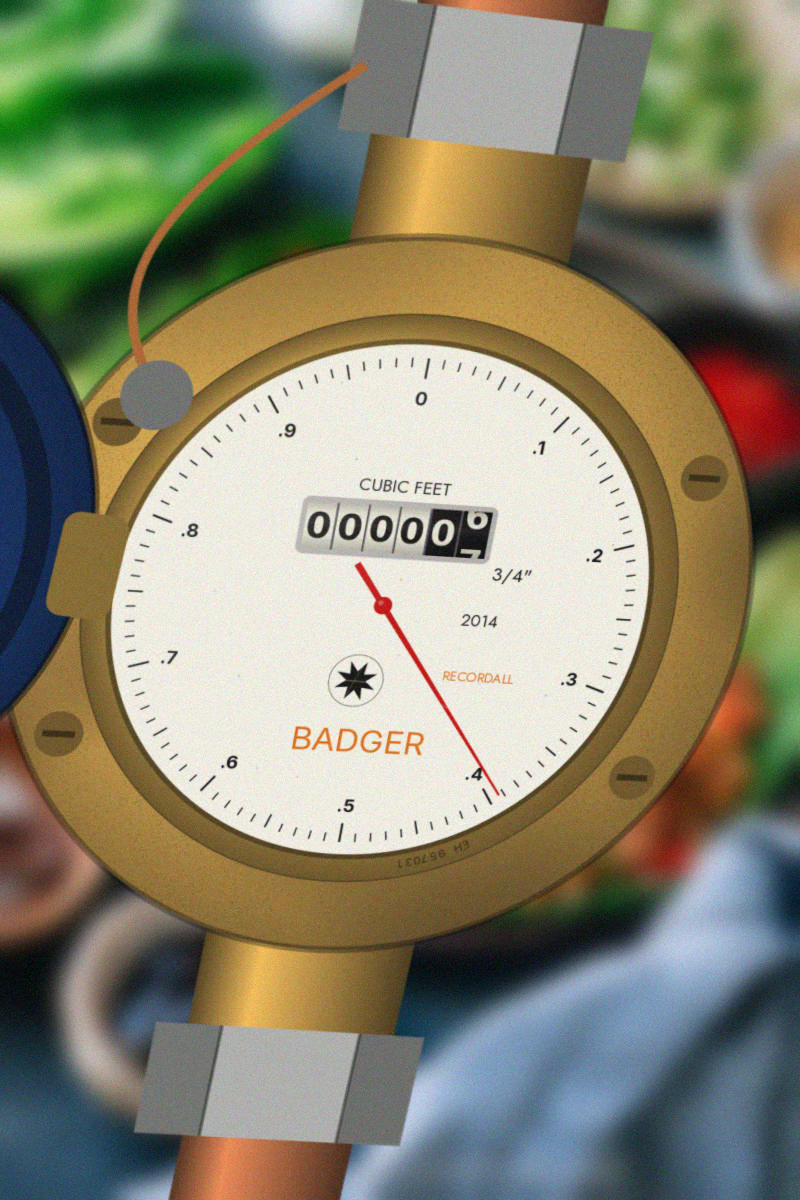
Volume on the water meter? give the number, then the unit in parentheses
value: 6.39 (ft³)
